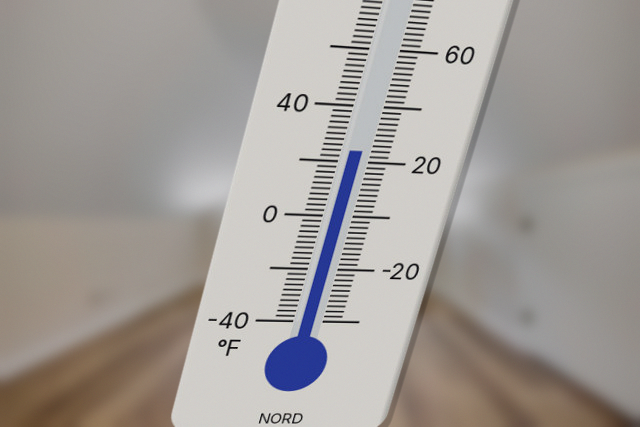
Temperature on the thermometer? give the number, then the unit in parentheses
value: 24 (°F)
